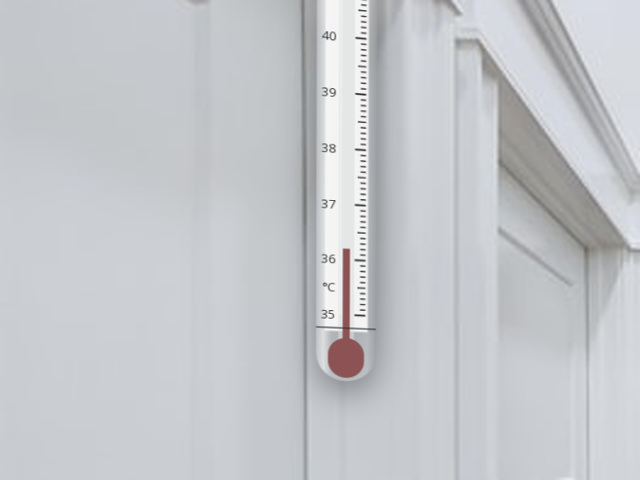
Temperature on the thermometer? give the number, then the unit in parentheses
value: 36.2 (°C)
